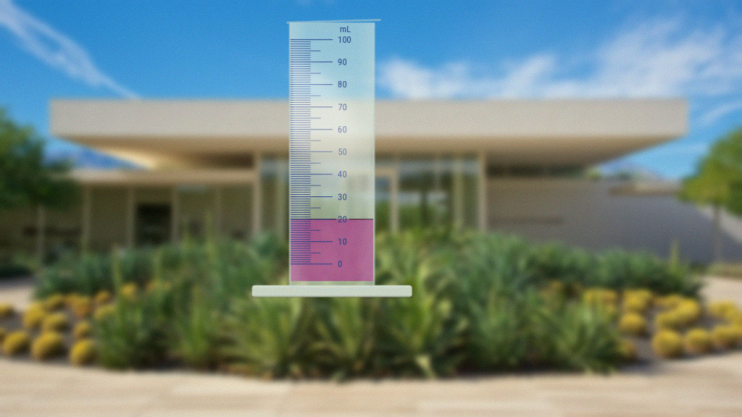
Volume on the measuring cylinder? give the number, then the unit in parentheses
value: 20 (mL)
